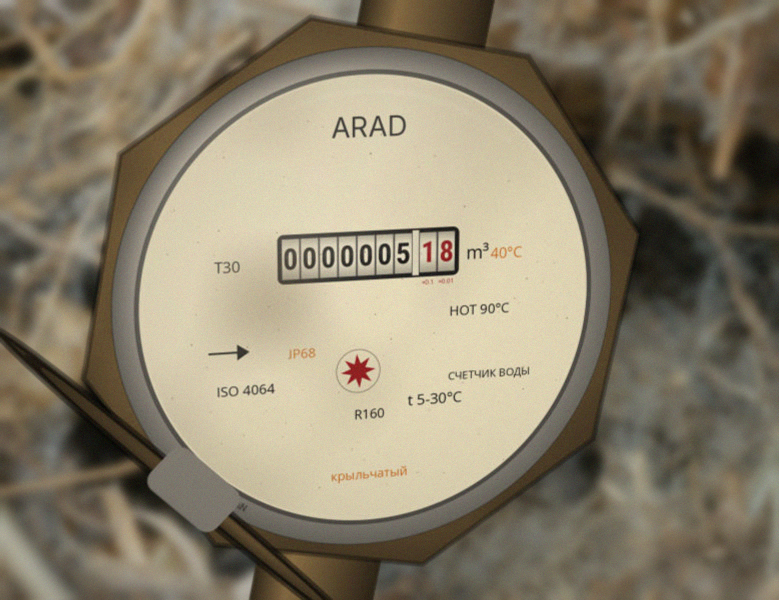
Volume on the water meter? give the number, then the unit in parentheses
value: 5.18 (m³)
